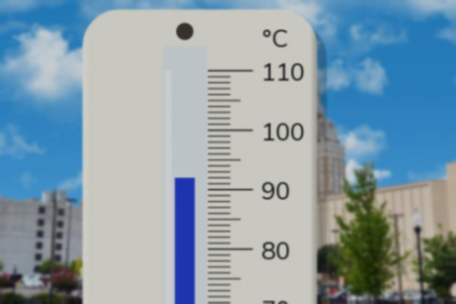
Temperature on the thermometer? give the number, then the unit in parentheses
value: 92 (°C)
